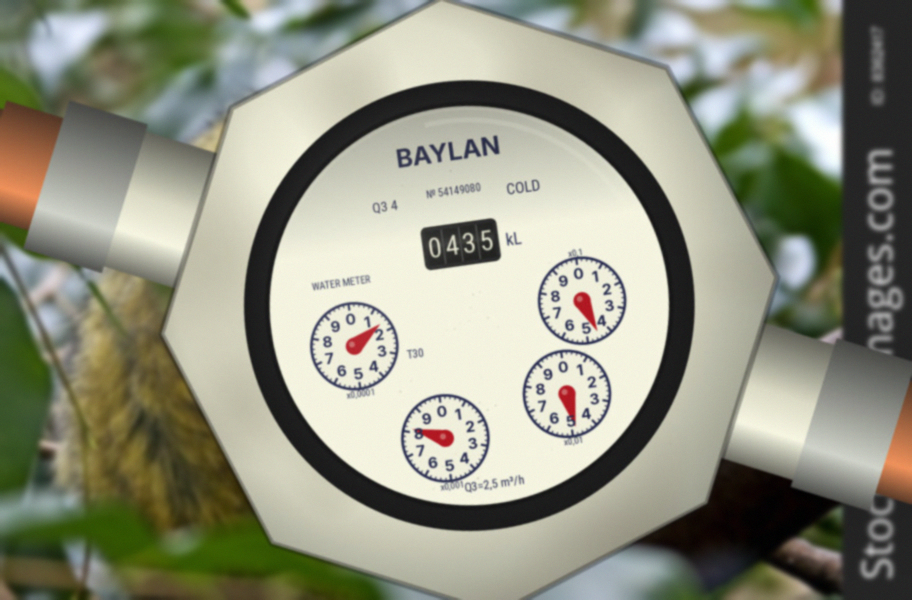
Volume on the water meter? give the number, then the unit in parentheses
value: 435.4481 (kL)
